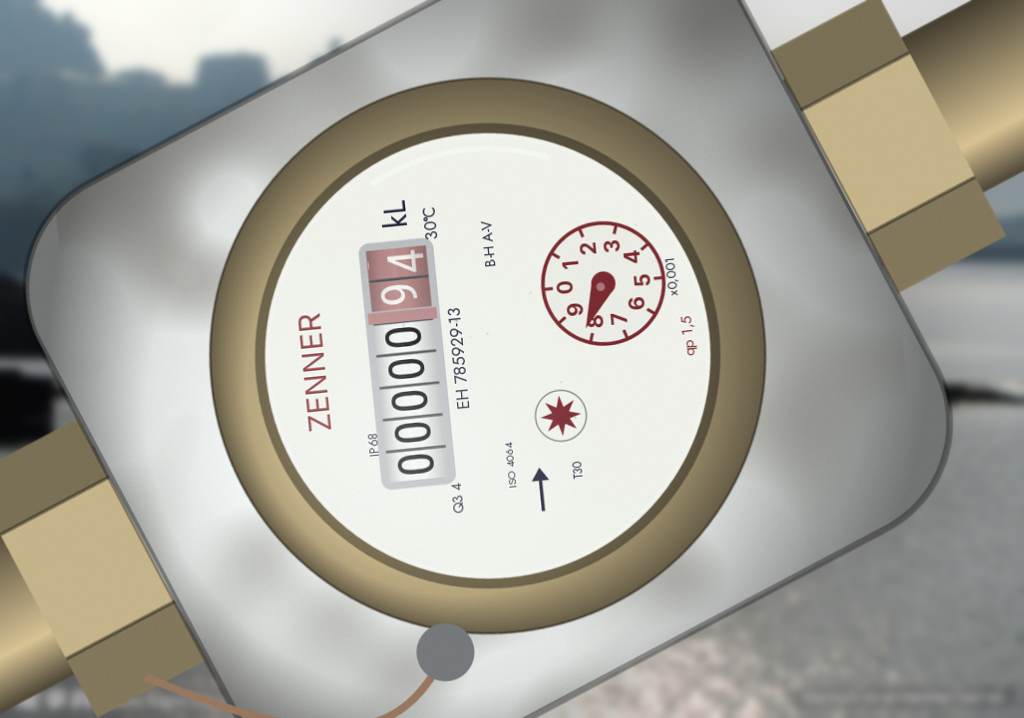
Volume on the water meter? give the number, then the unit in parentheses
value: 0.938 (kL)
